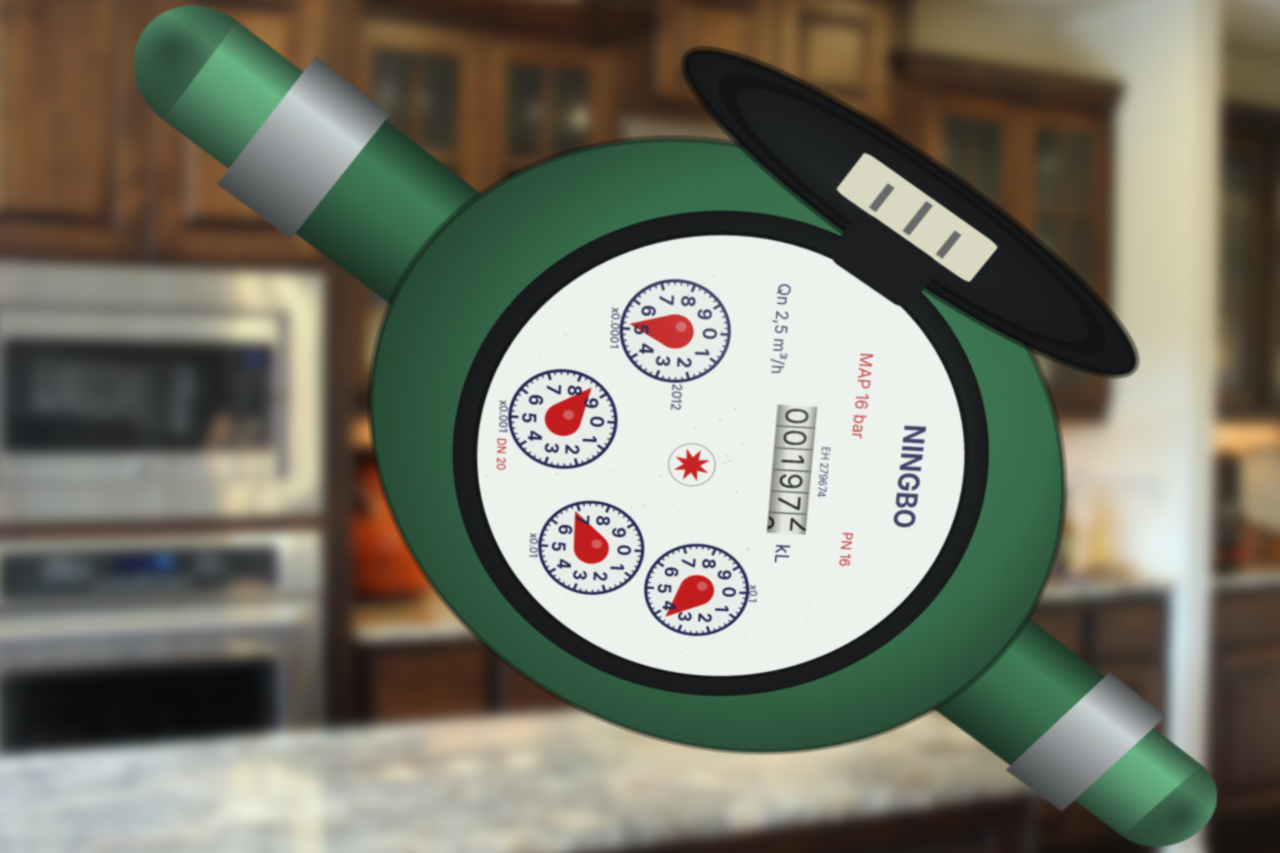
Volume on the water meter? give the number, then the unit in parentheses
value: 1972.3685 (kL)
